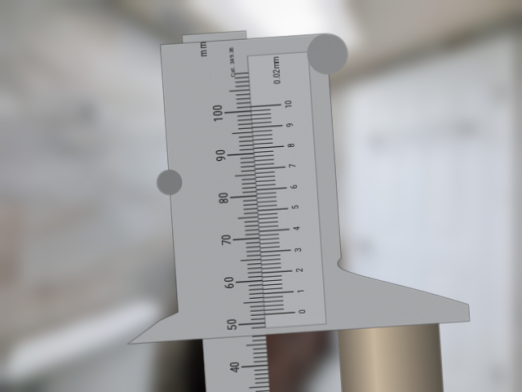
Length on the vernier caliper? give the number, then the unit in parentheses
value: 52.0 (mm)
